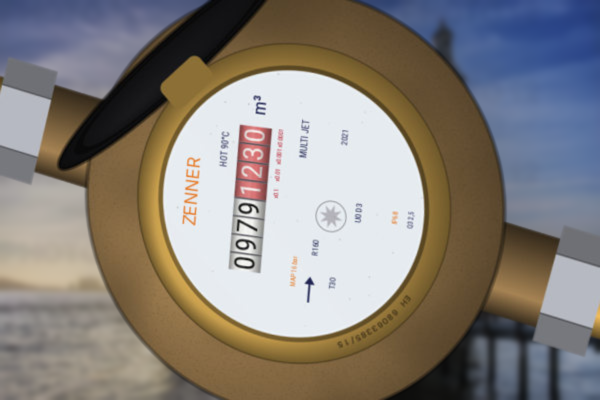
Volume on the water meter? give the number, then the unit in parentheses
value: 979.1230 (m³)
